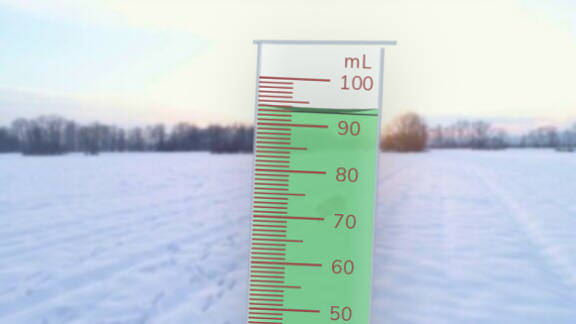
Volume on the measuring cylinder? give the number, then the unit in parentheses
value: 93 (mL)
